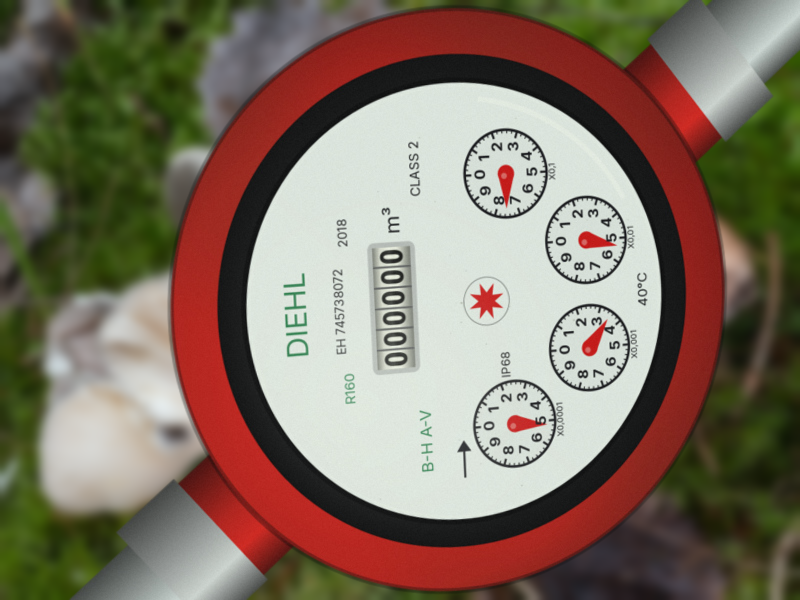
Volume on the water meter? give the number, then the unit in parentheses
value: 0.7535 (m³)
